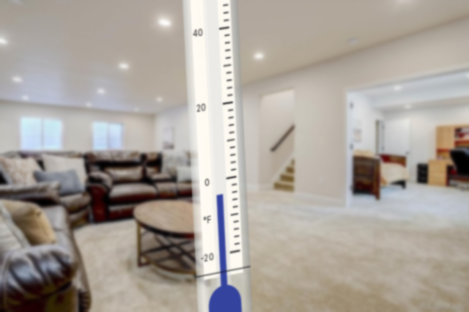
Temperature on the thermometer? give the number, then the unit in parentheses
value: -4 (°F)
